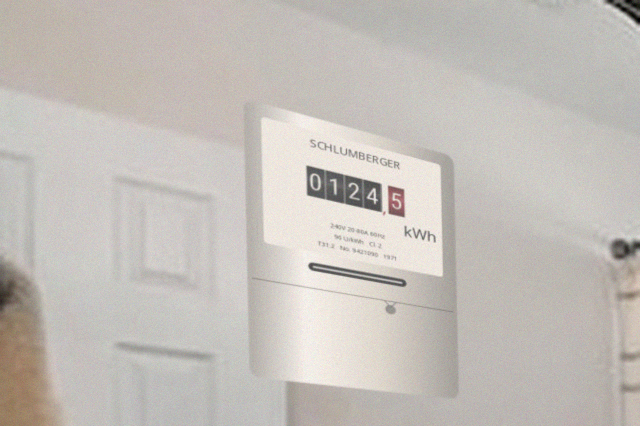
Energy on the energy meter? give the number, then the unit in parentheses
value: 124.5 (kWh)
